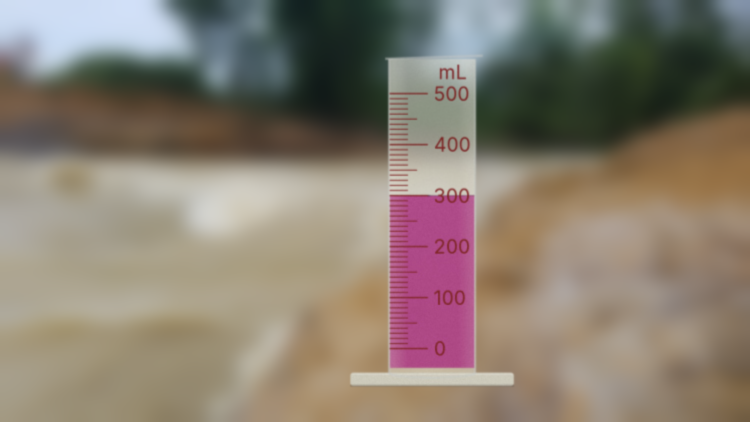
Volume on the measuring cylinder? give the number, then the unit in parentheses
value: 300 (mL)
